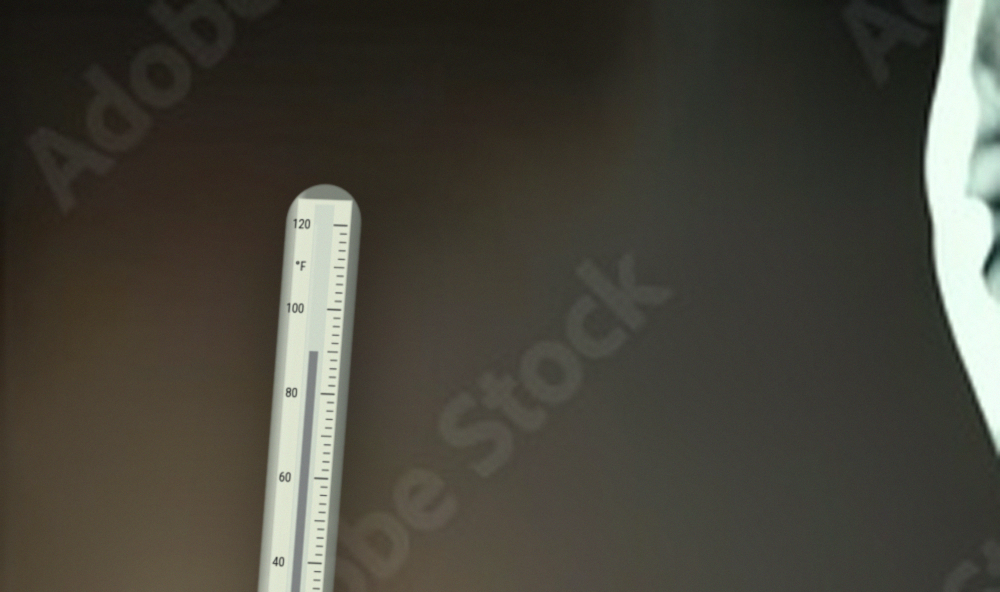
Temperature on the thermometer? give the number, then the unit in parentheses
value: 90 (°F)
